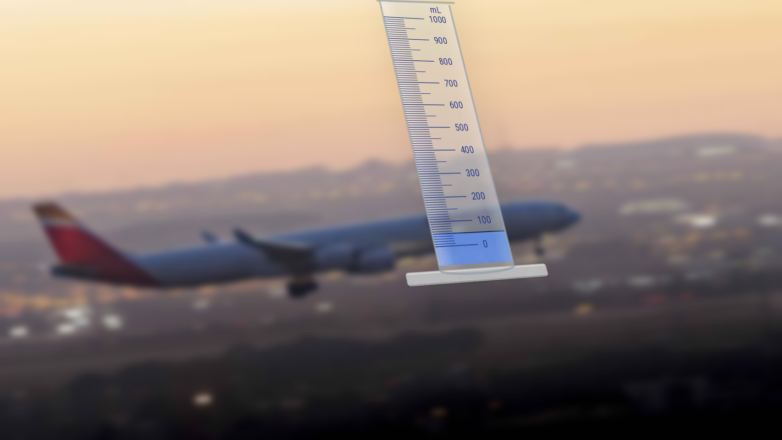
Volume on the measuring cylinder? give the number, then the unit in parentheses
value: 50 (mL)
